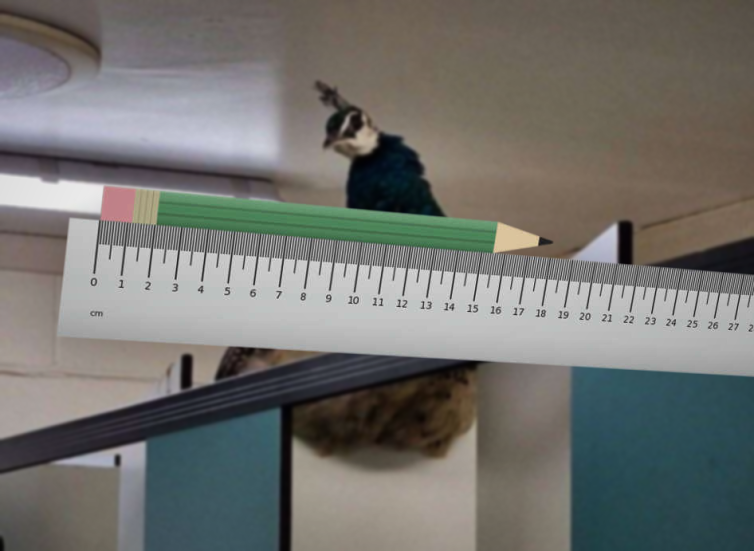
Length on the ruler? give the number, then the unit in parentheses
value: 18 (cm)
